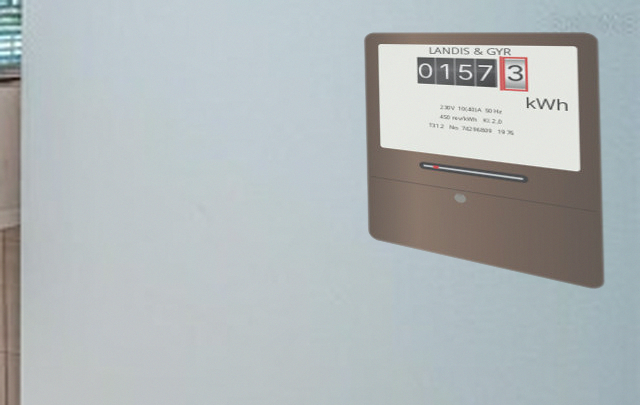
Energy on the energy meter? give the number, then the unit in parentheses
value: 157.3 (kWh)
